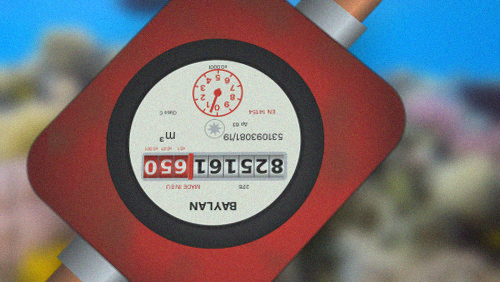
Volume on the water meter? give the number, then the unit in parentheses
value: 825161.6500 (m³)
